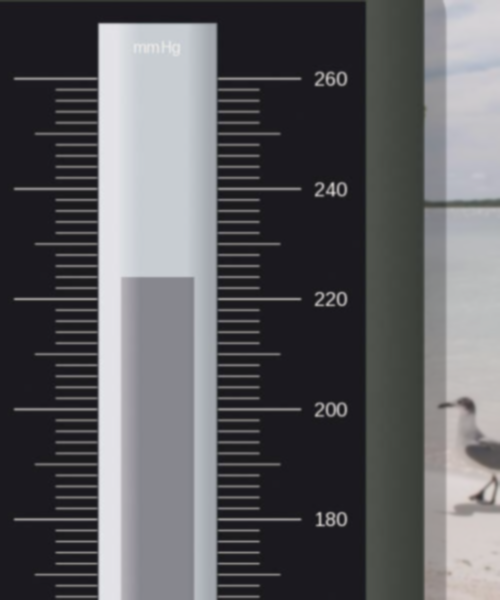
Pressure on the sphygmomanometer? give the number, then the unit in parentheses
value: 224 (mmHg)
